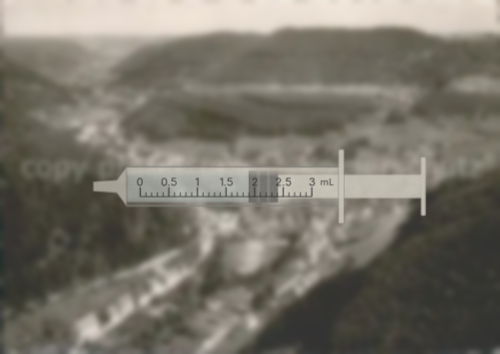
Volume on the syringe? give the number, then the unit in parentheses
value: 1.9 (mL)
